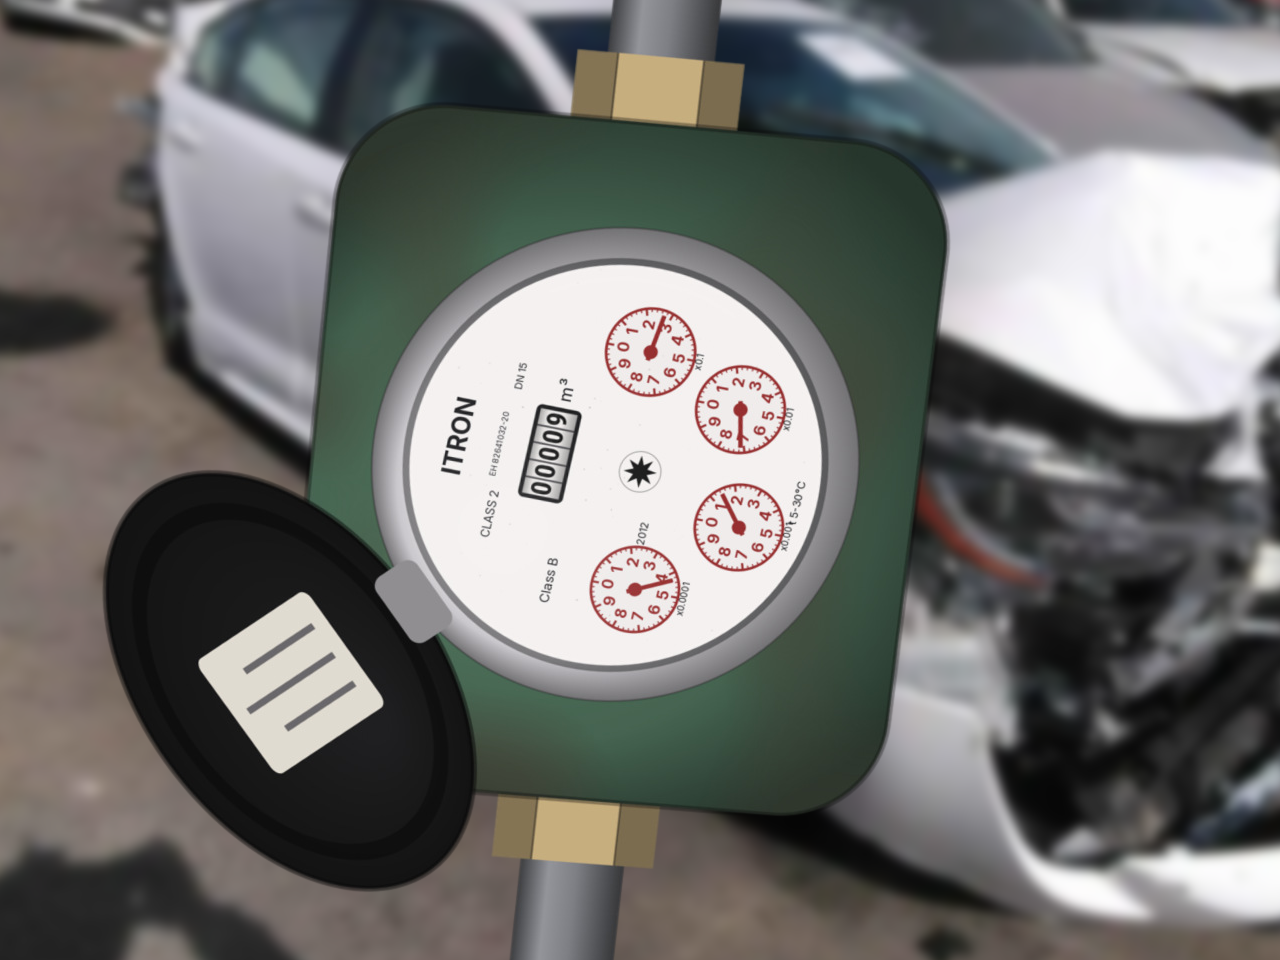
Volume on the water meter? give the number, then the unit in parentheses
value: 9.2714 (m³)
